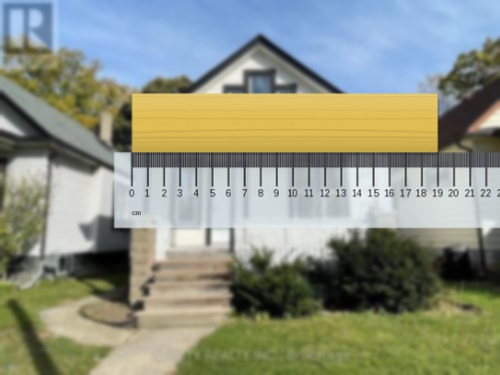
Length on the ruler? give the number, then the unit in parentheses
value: 19 (cm)
